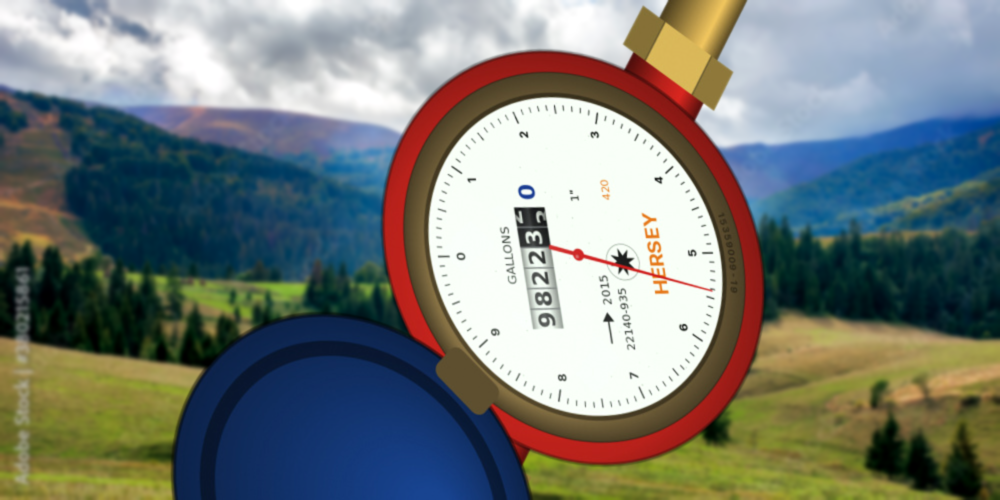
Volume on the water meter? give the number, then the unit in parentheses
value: 9822325.4 (gal)
